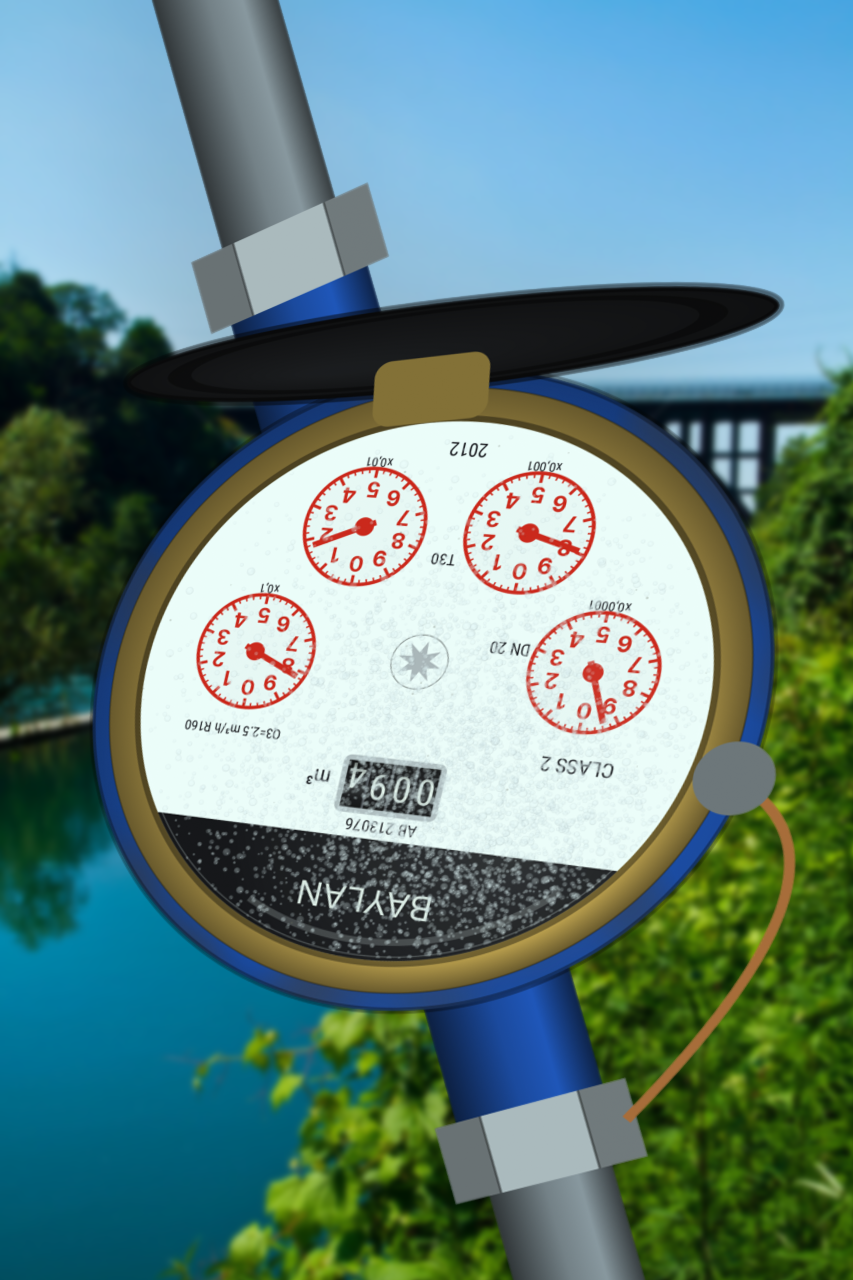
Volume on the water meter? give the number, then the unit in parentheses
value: 93.8179 (m³)
